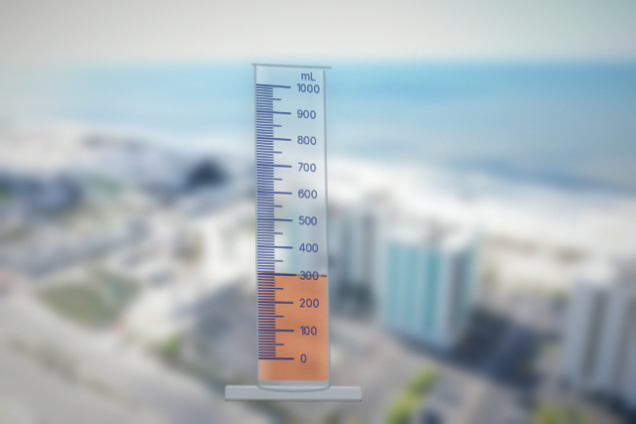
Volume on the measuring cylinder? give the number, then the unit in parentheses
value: 300 (mL)
